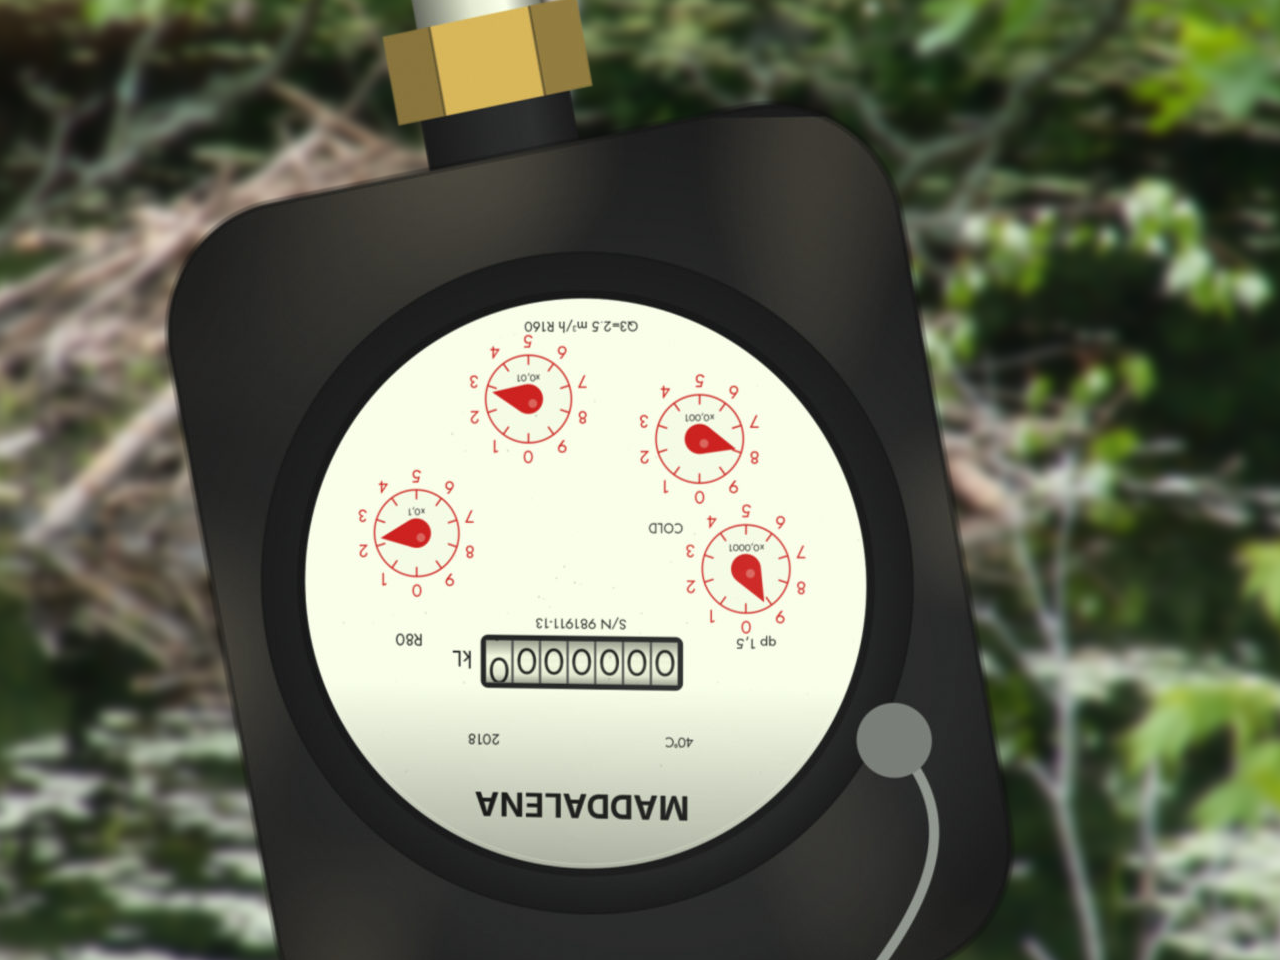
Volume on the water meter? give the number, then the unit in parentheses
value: 0.2279 (kL)
